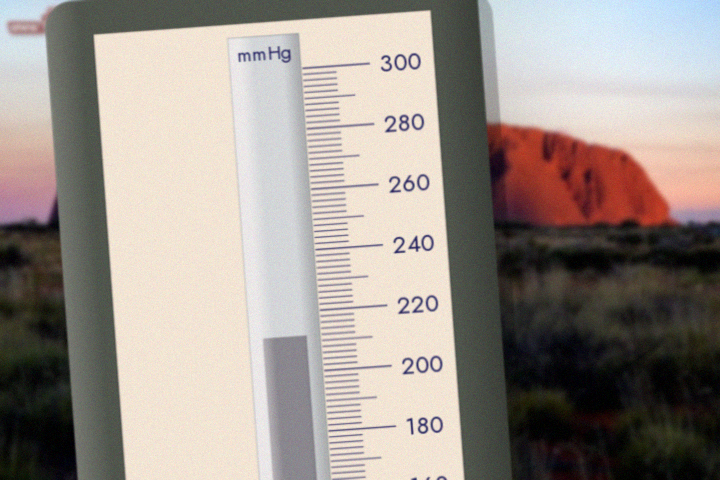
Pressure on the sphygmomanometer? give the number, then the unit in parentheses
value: 212 (mmHg)
